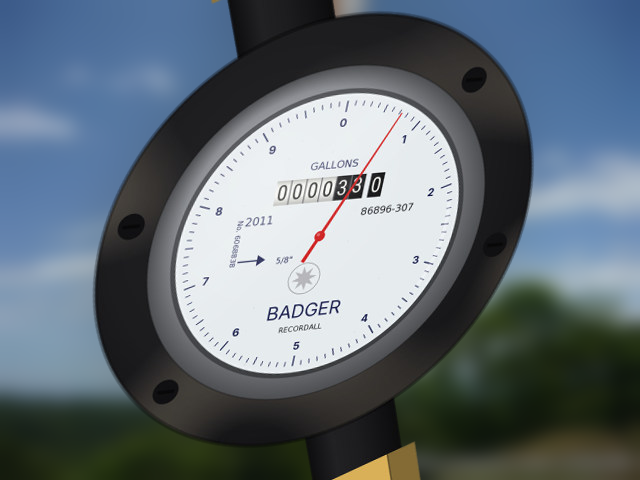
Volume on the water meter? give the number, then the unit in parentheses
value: 330.7 (gal)
